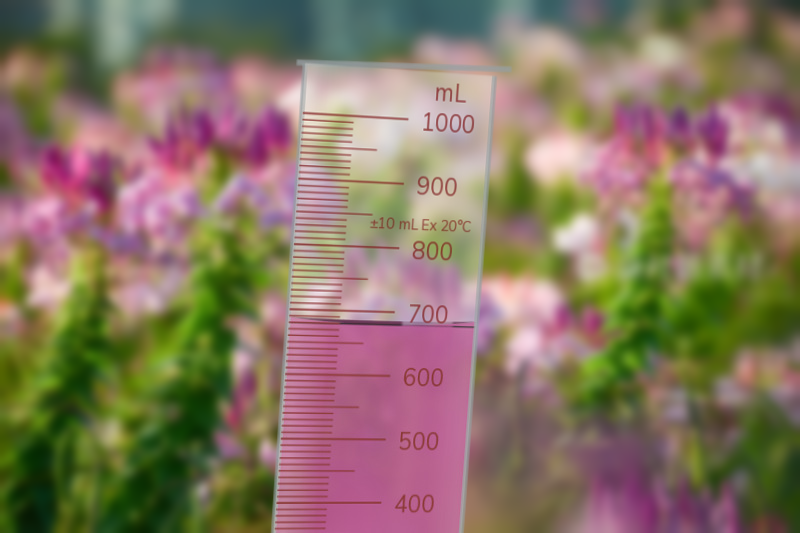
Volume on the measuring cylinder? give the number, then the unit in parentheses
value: 680 (mL)
